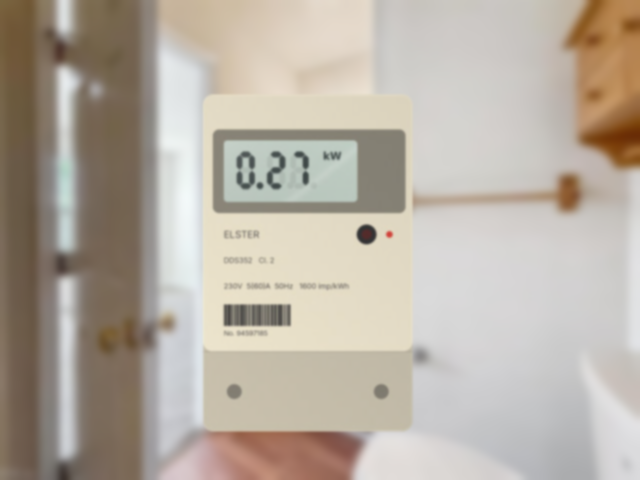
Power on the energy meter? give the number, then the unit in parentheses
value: 0.27 (kW)
